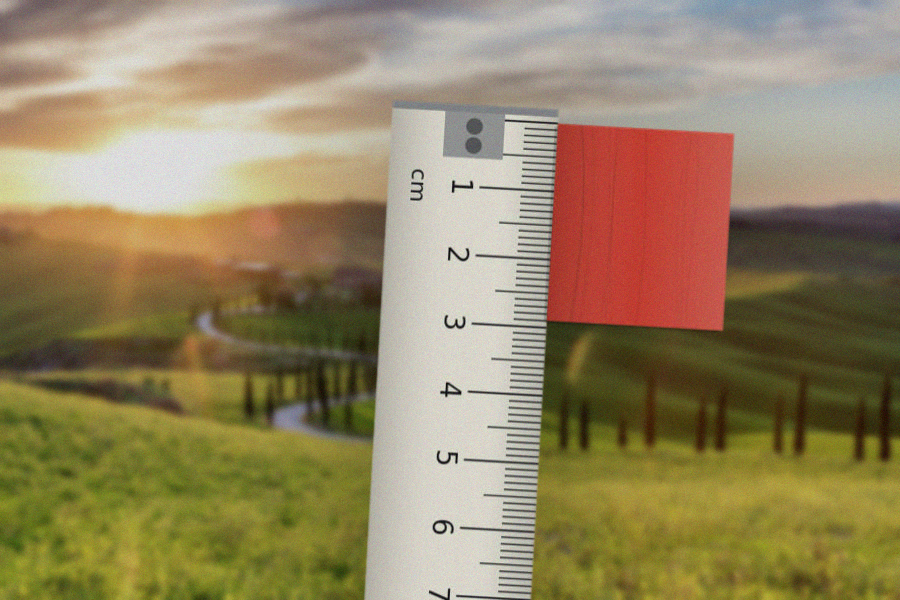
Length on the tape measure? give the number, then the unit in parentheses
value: 2.9 (cm)
